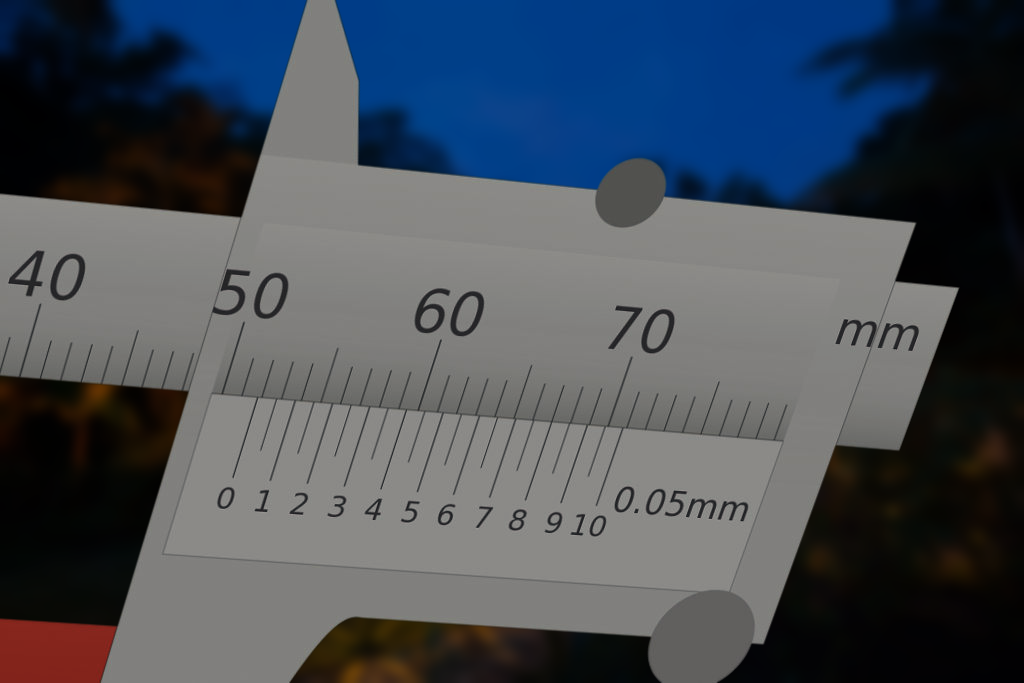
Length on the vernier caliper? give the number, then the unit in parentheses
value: 51.8 (mm)
